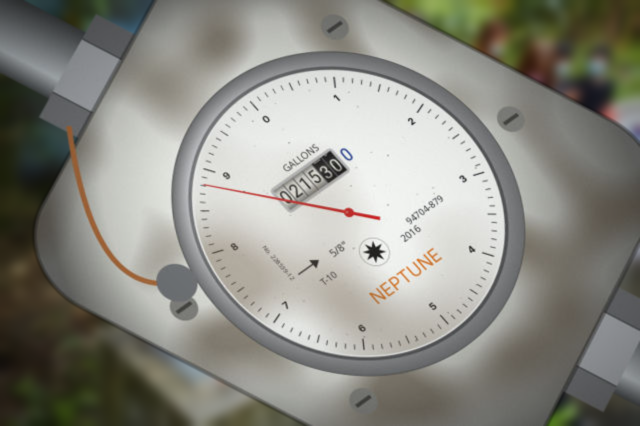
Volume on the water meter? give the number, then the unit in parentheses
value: 215298.8 (gal)
